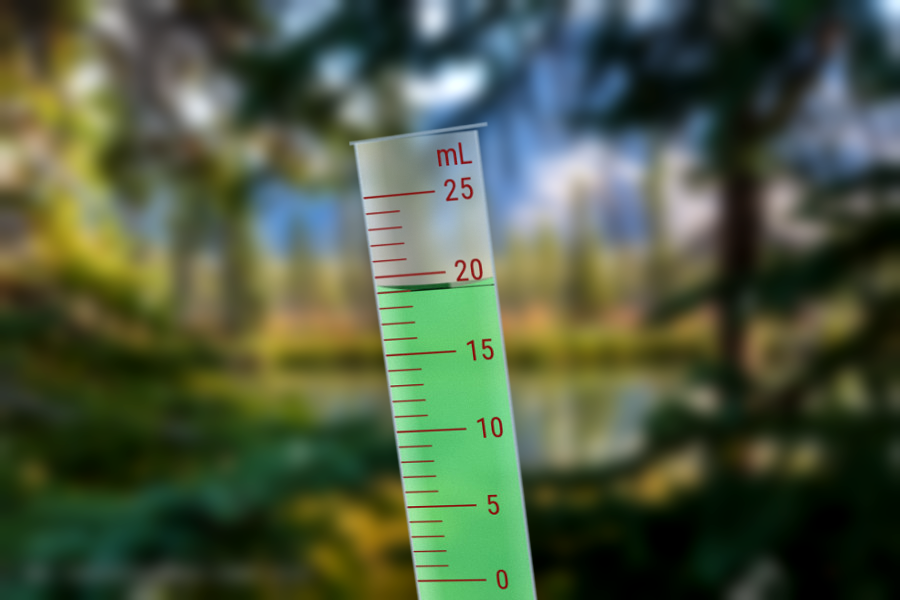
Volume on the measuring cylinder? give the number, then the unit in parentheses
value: 19 (mL)
